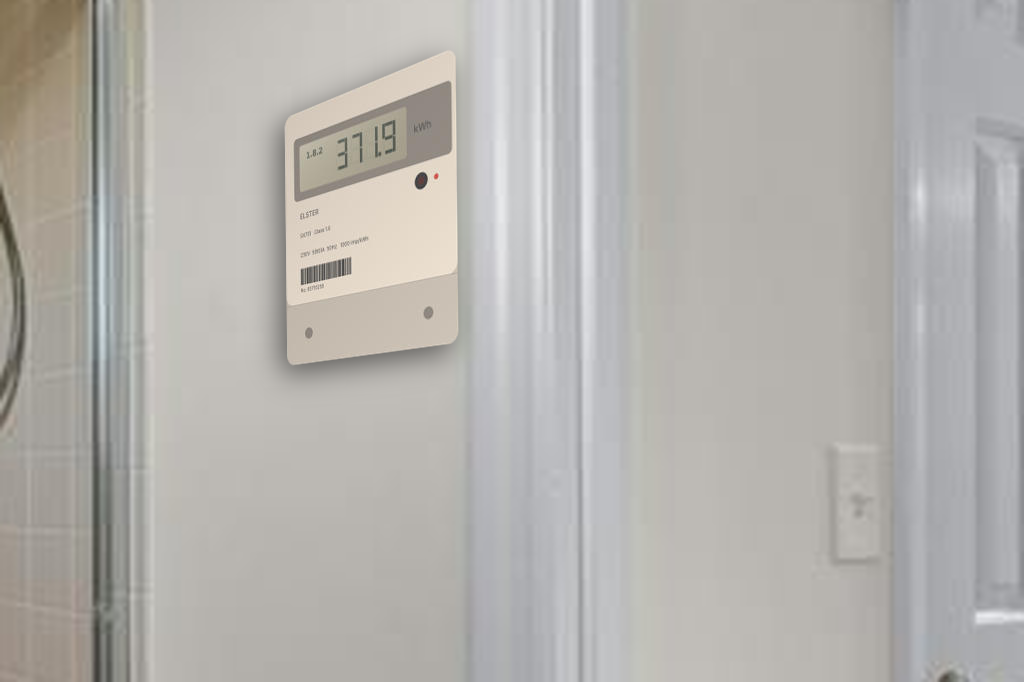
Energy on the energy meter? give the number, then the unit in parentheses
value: 371.9 (kWh)
